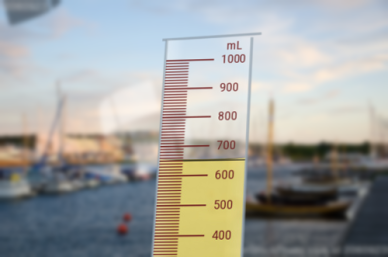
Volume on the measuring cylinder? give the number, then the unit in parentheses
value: 650 (mL)
